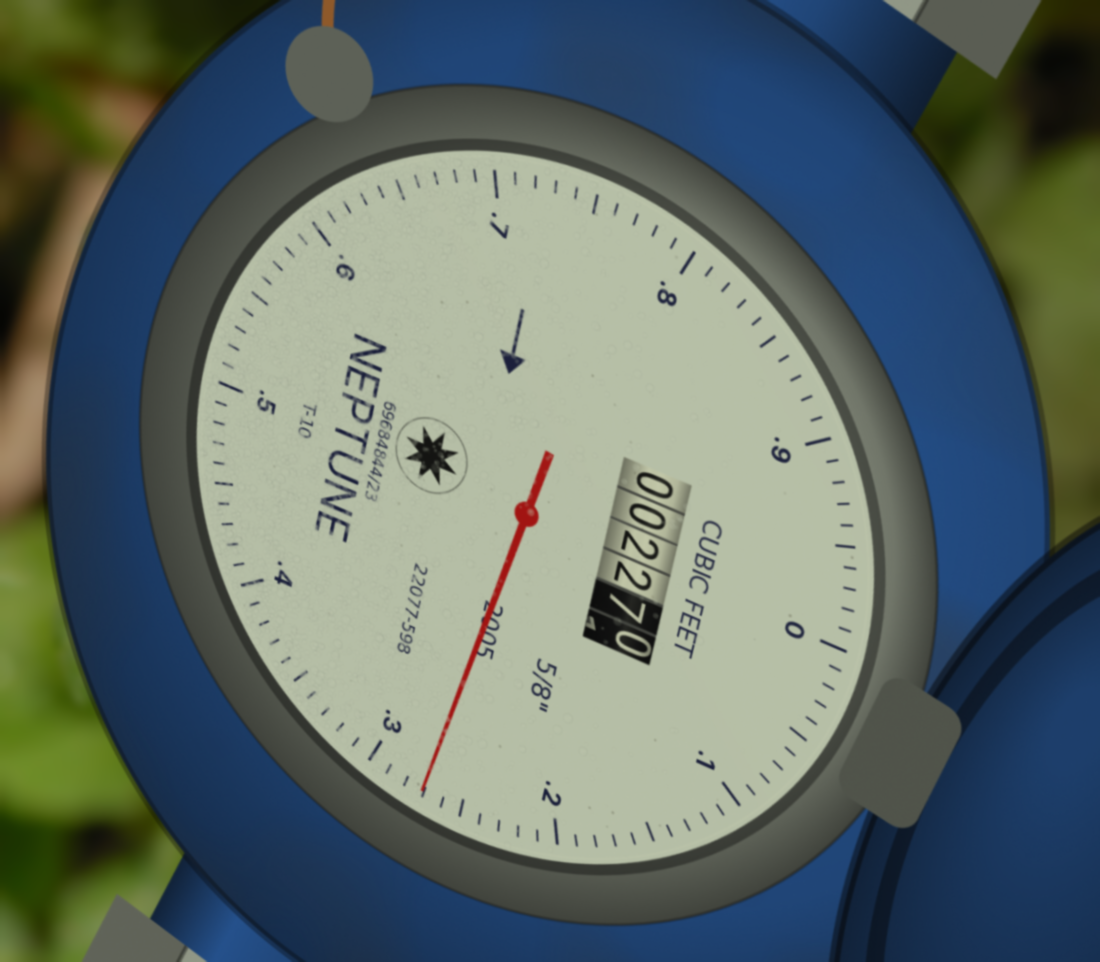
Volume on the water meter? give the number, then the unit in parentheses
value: 2270.27 (ft³)
